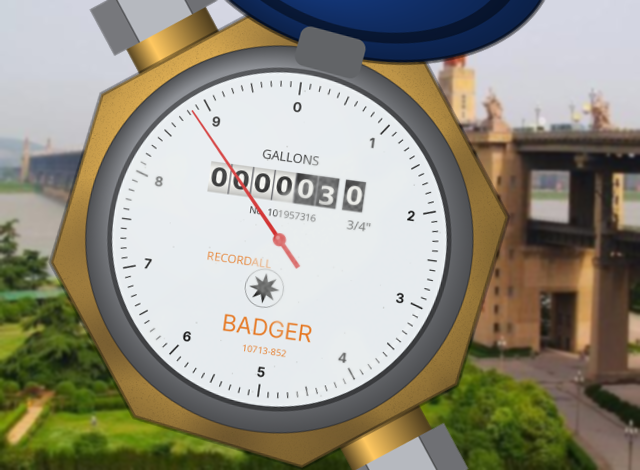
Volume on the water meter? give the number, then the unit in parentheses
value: 28.8 (gal)
